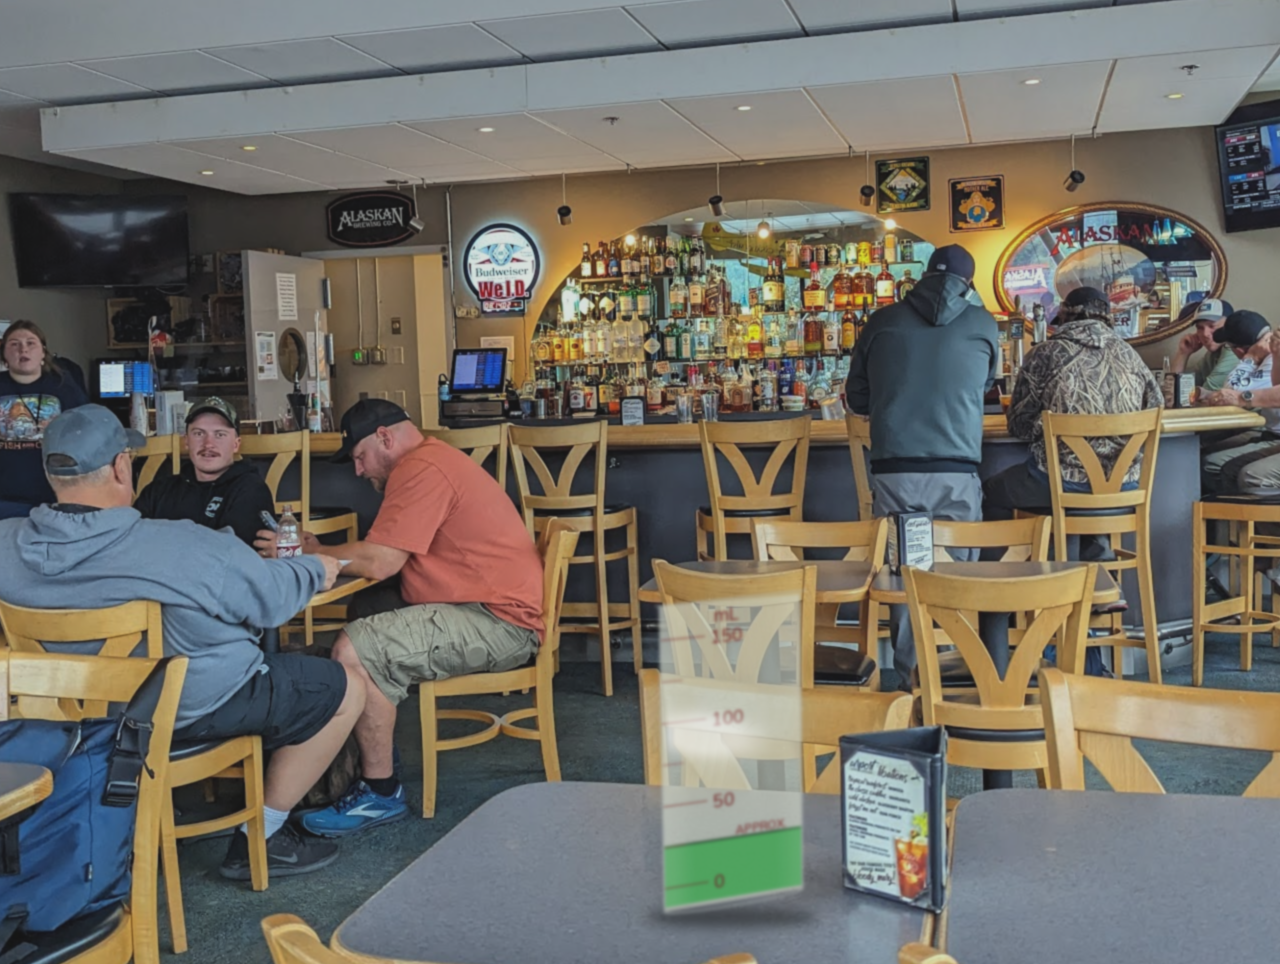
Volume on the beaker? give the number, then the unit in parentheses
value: 25 (mL)
